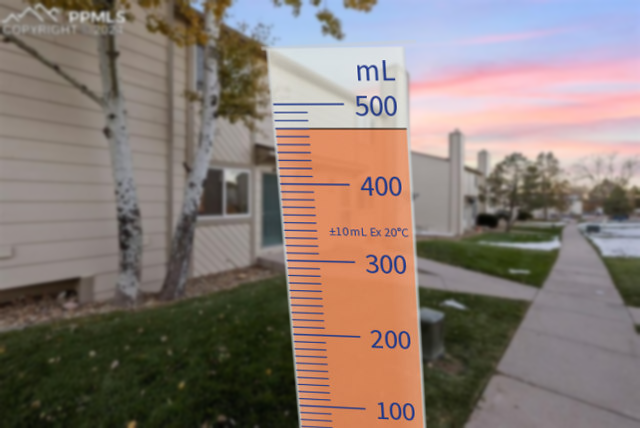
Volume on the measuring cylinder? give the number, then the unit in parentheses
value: 470 (mL)
